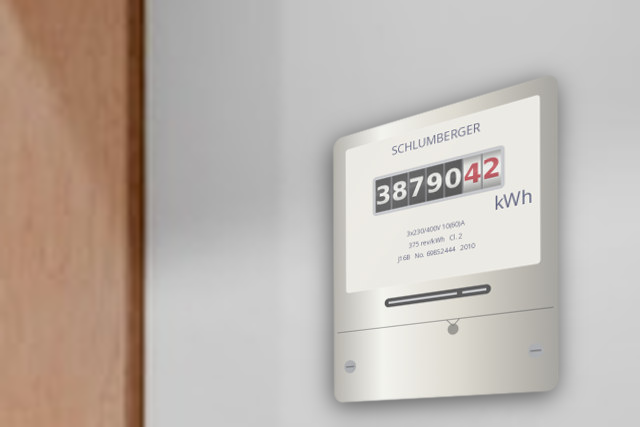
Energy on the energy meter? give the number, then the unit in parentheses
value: 38790.42 (kWh)
